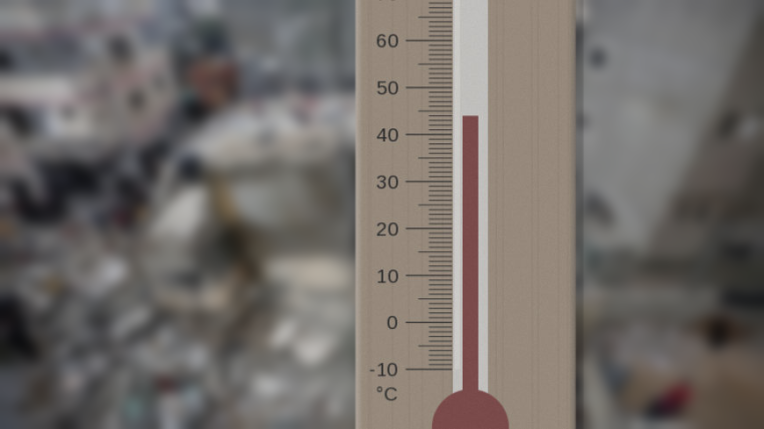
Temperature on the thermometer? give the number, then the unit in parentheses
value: 44 (°C)
